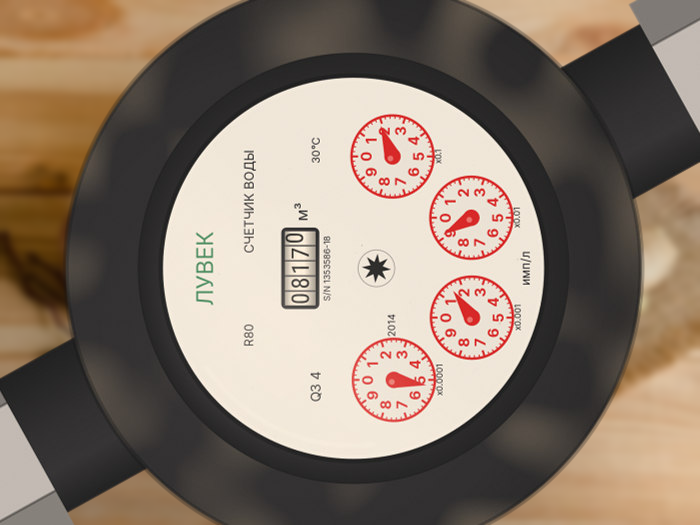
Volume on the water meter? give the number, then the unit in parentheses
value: 8170.1915 (m³)
